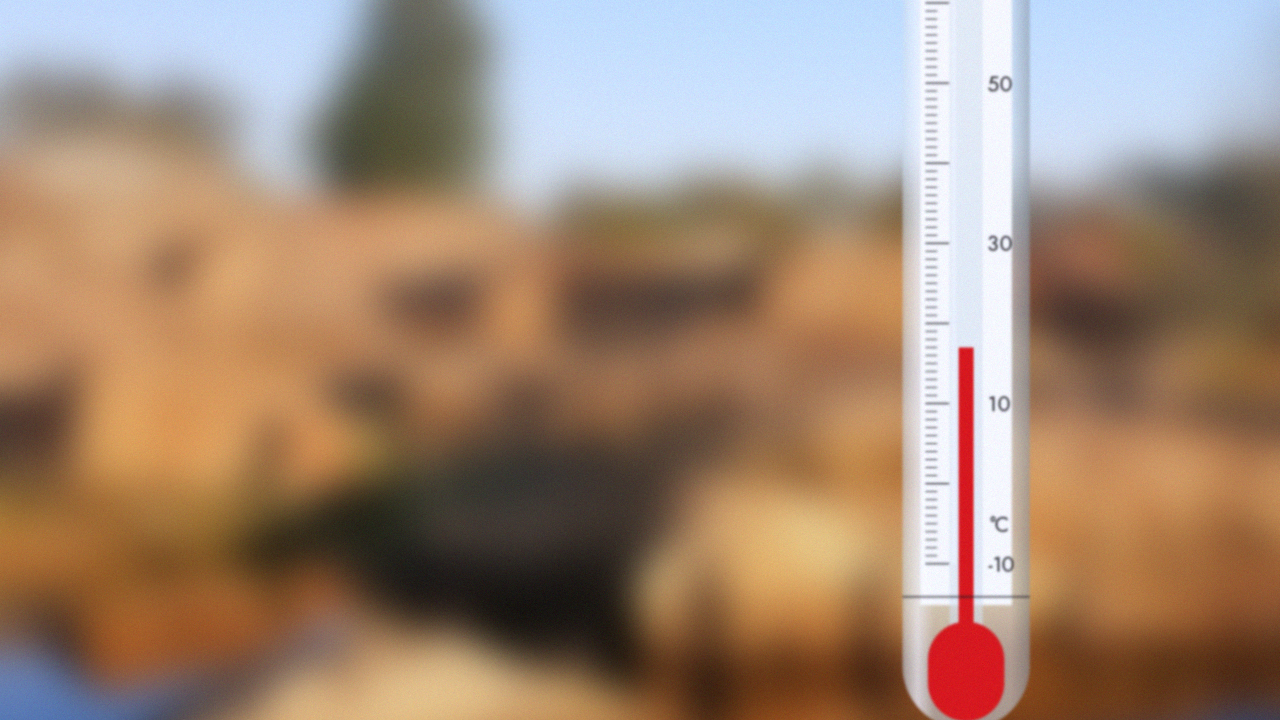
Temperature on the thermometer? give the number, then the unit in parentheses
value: 17 (°C)
